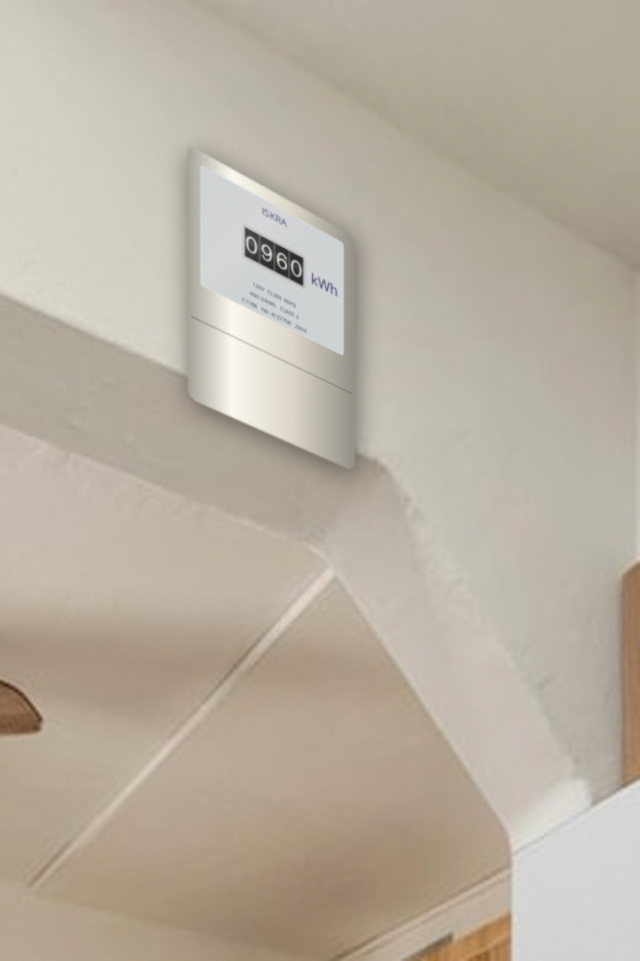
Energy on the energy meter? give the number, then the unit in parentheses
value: 960 (kWh)
